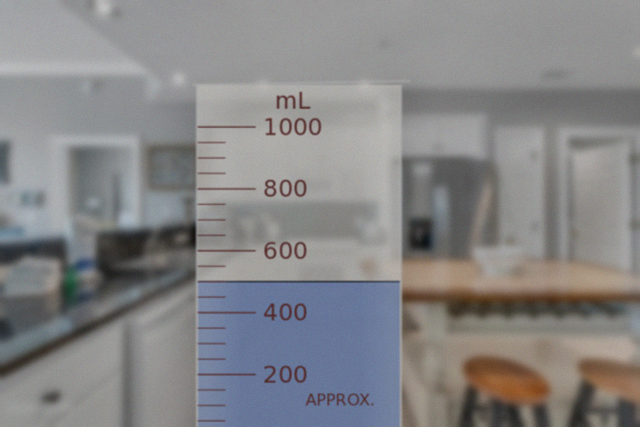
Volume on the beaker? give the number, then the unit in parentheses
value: 500 (mL)
